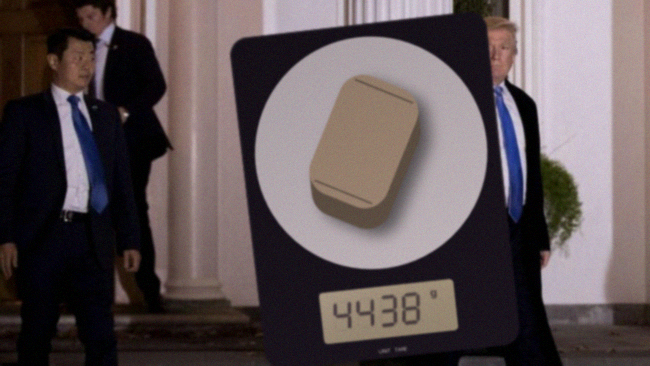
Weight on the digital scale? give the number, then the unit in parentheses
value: 4438 (g)
